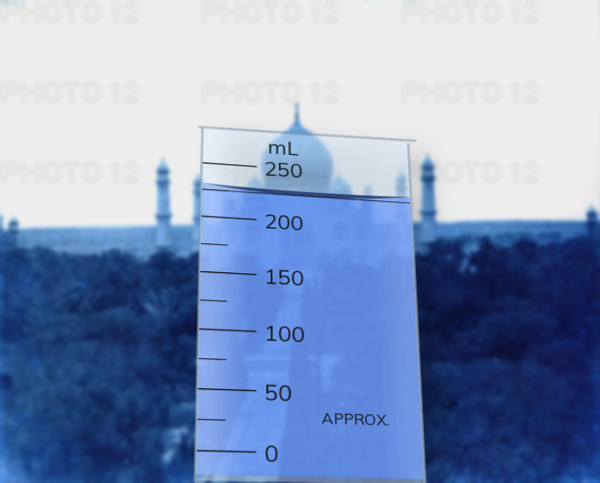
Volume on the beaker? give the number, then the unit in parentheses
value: 225 (mL)
